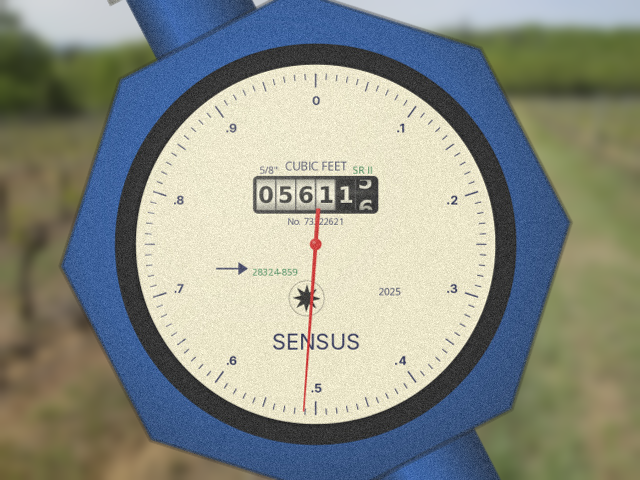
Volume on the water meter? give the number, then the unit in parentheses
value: 56115.51 (ft³)
